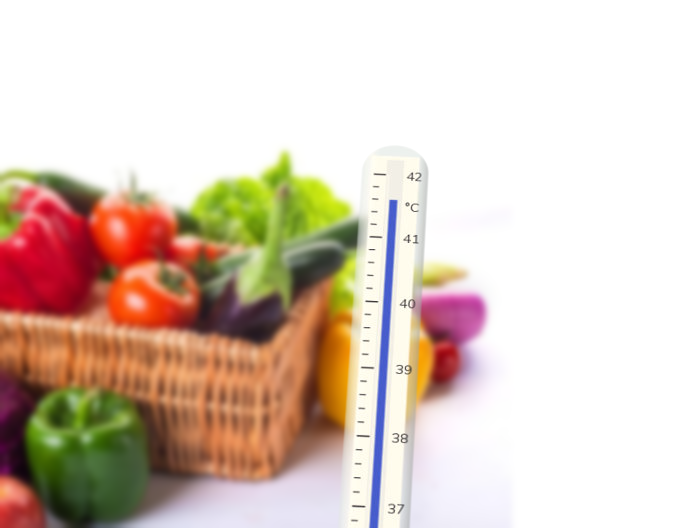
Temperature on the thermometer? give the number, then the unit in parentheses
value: 41.6 (°C)
